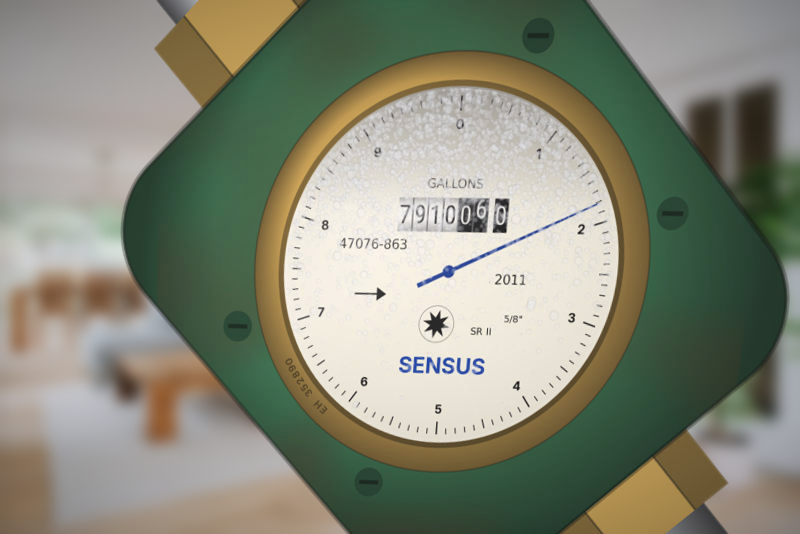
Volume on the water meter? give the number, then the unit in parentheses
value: 7910061.8 (gal)
